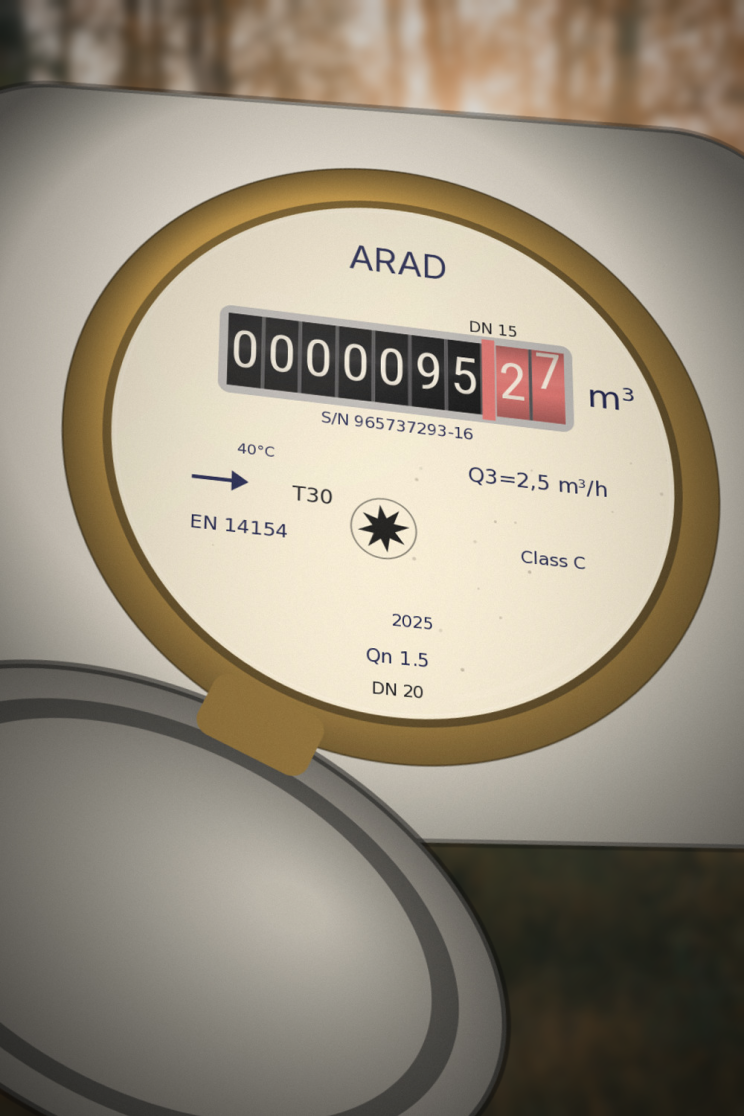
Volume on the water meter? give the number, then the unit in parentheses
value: 95.27 (m³)
